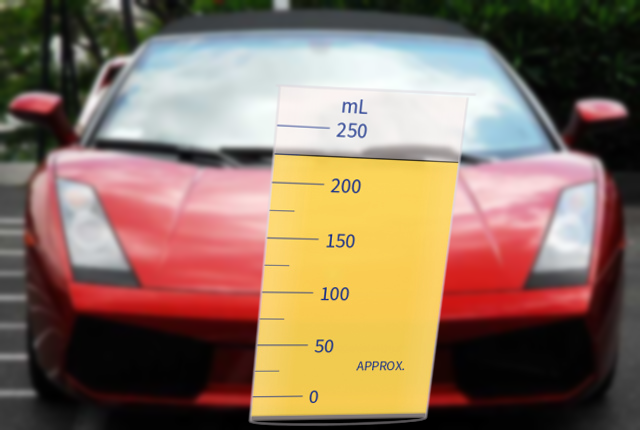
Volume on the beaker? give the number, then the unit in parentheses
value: 225 (mL)
